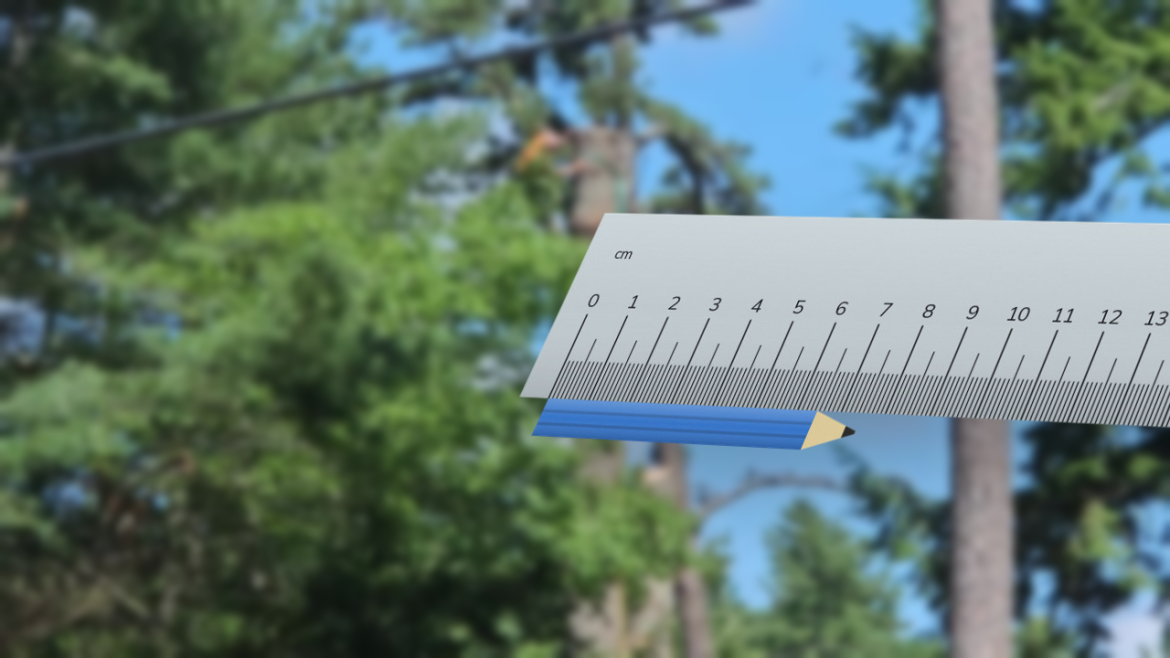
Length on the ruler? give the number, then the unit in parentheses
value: 7.5 (cm)
